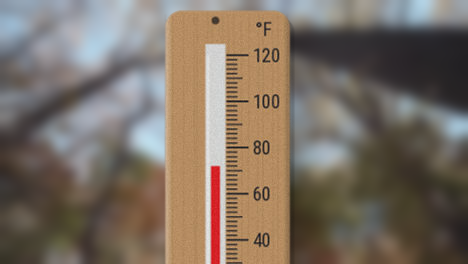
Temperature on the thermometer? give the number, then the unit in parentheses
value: 72 (°F)
